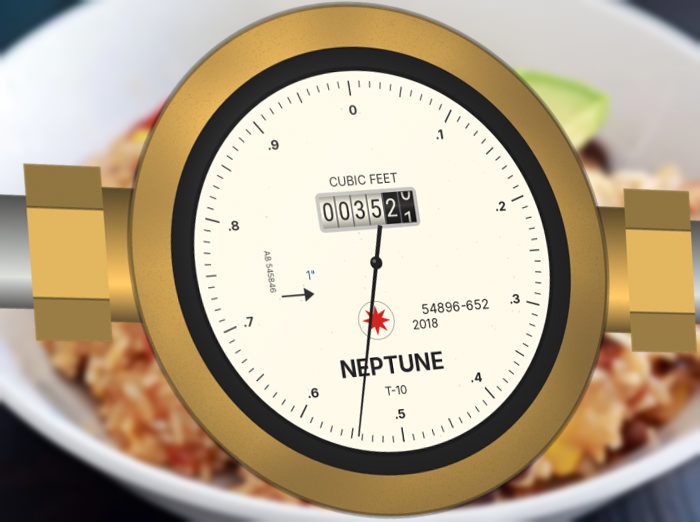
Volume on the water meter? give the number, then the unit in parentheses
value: 3520.54 (ft³)
